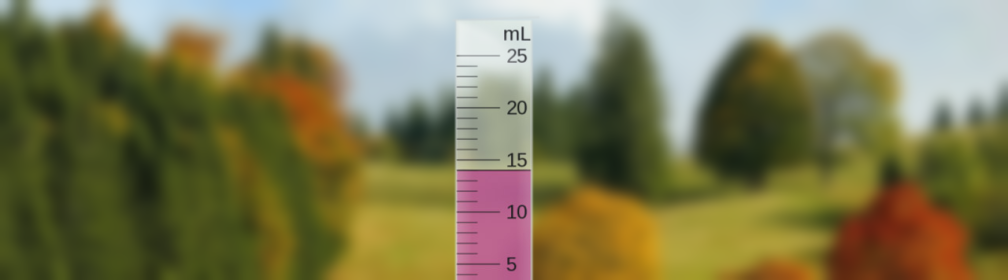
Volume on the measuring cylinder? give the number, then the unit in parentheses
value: 14 (mL)
